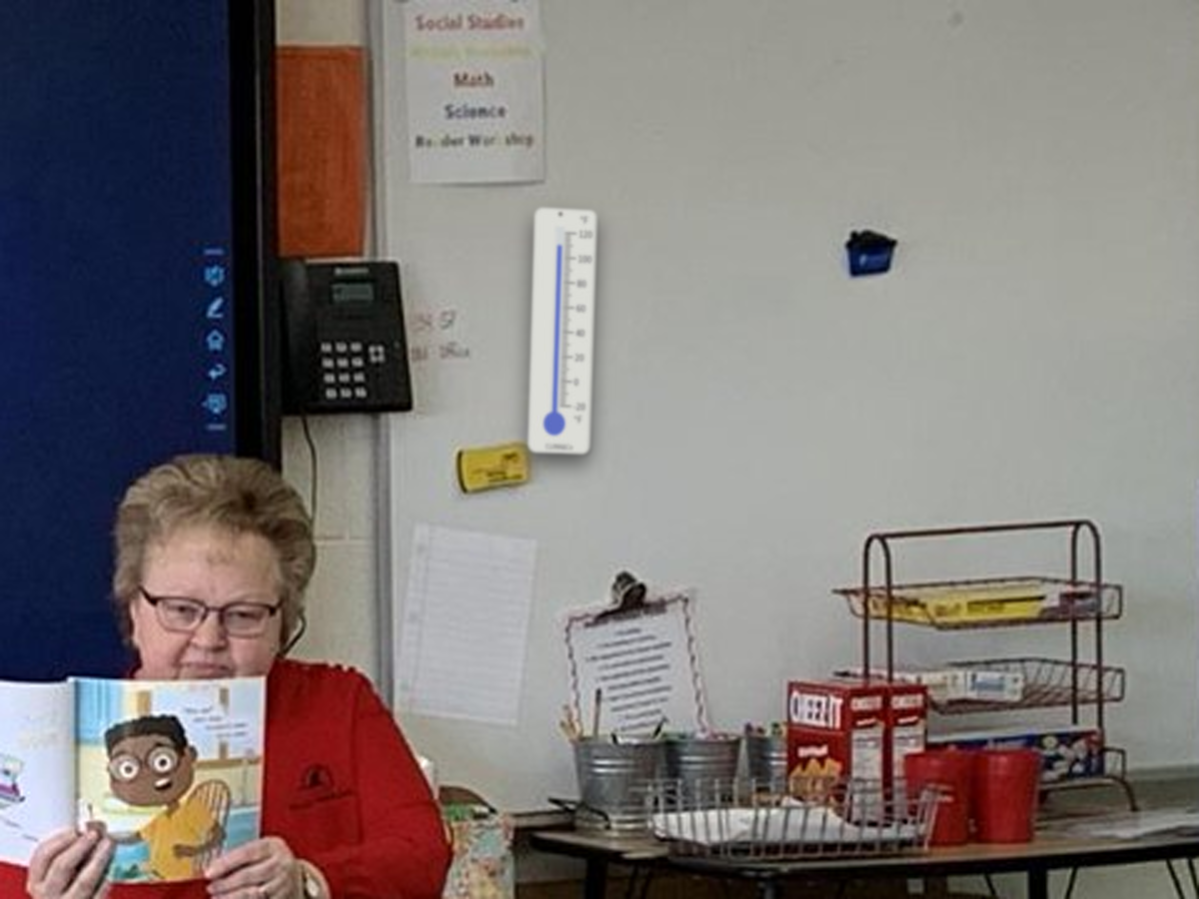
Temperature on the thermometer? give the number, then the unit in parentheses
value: 110 (°F)
